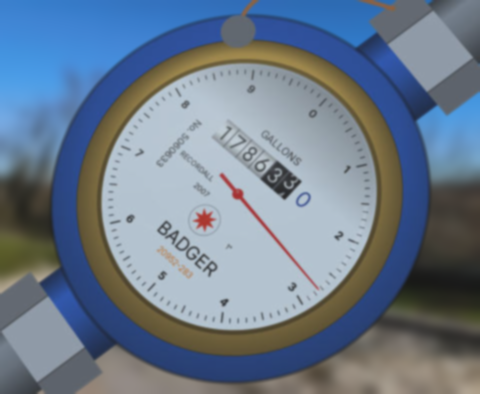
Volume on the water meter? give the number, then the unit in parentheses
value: 1786332.7 (gal)
